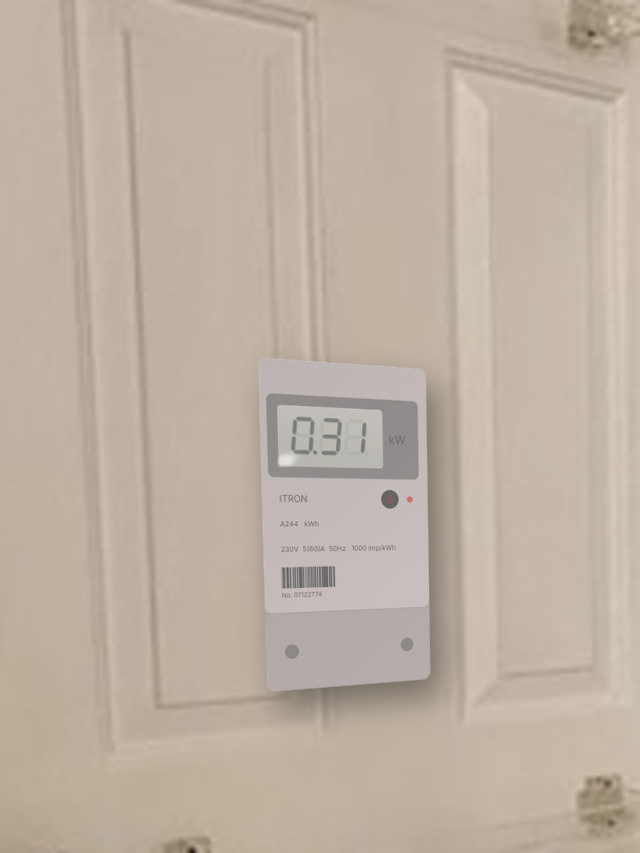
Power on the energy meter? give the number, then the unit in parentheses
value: 0.31 (kW)
